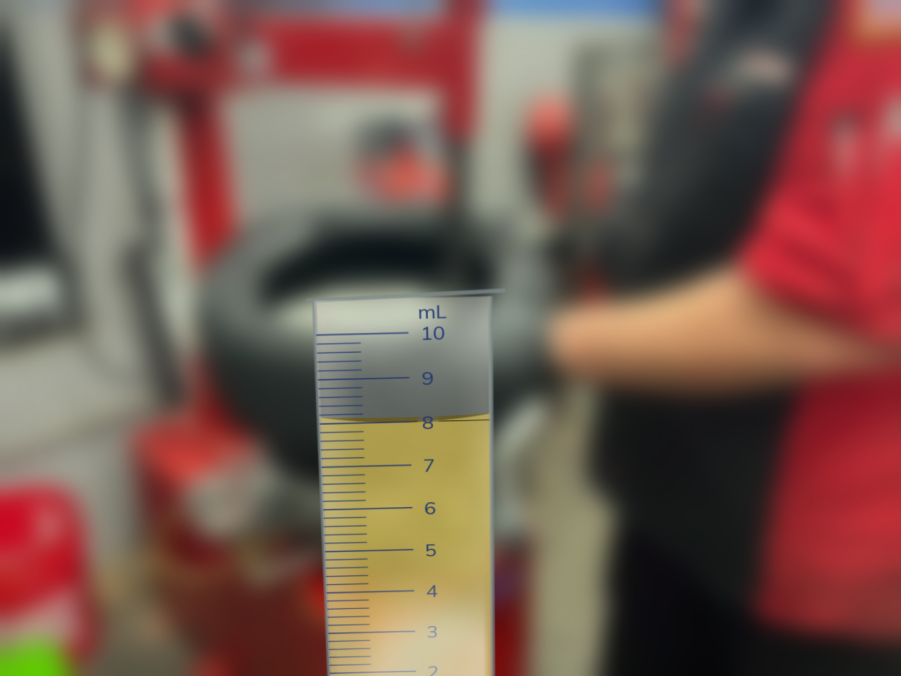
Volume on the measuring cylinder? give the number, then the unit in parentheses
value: 8 (mL)
